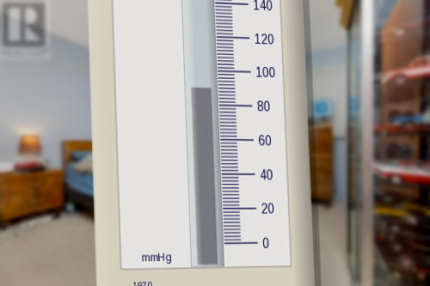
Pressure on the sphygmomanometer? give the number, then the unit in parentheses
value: 90 (mmHg)
